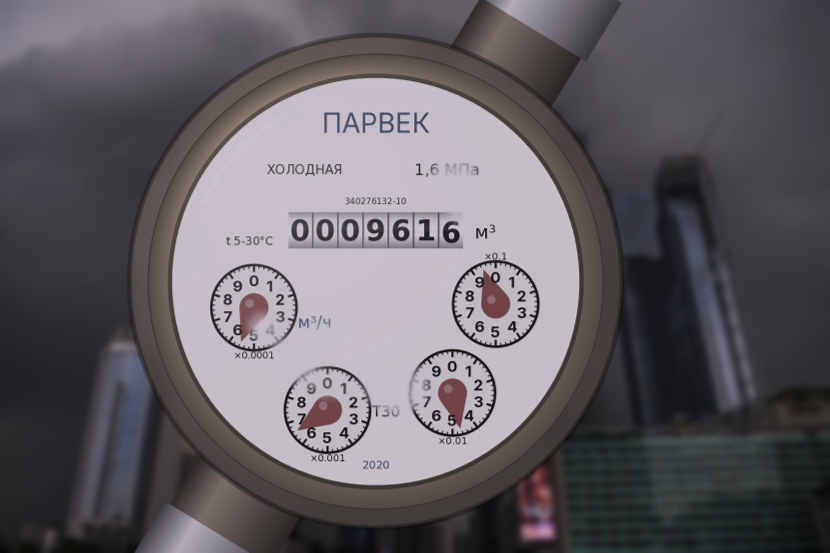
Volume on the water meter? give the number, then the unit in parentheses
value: 9615.9465 (m³)
